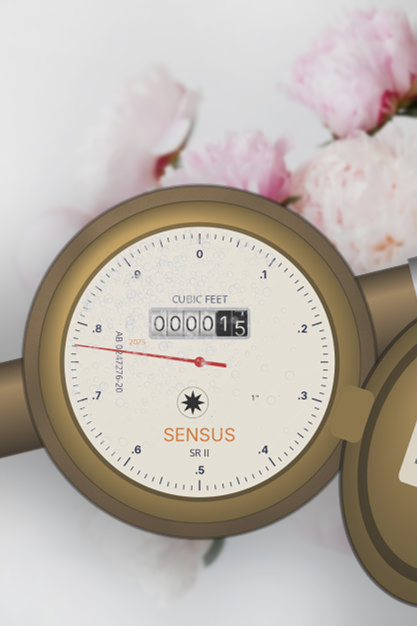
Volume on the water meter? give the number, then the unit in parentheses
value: 14.77 (ft³)
